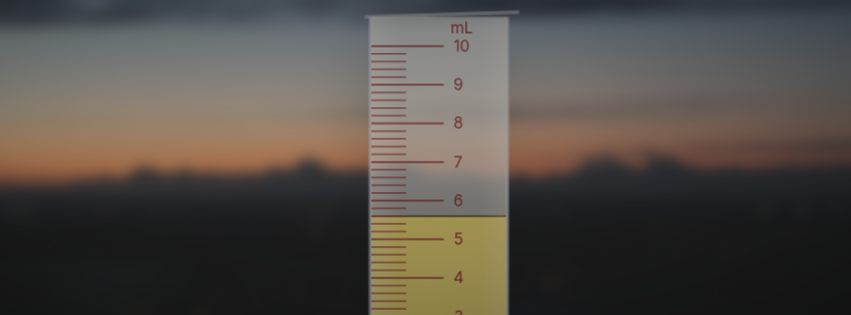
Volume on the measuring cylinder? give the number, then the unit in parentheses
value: 5.6 (mL)
